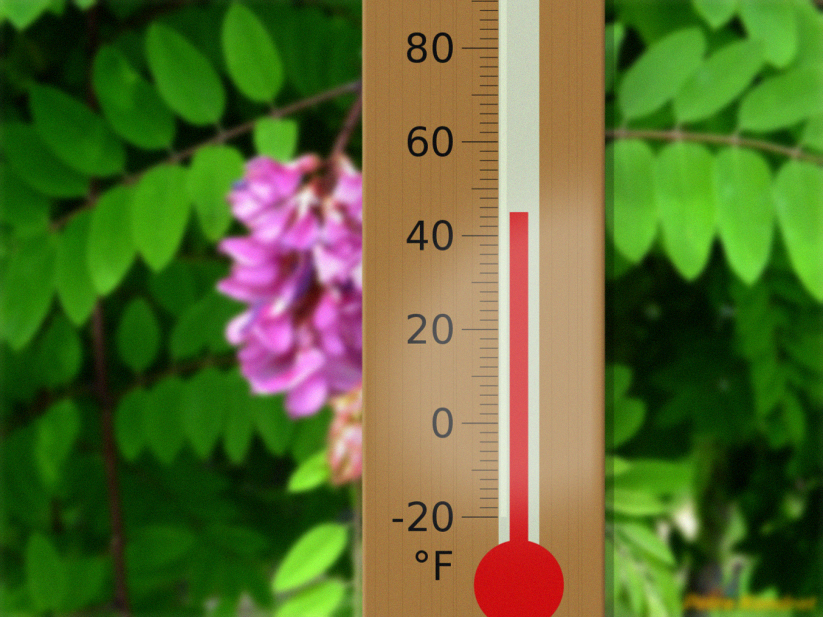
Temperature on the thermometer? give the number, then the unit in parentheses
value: 45 (°F)
